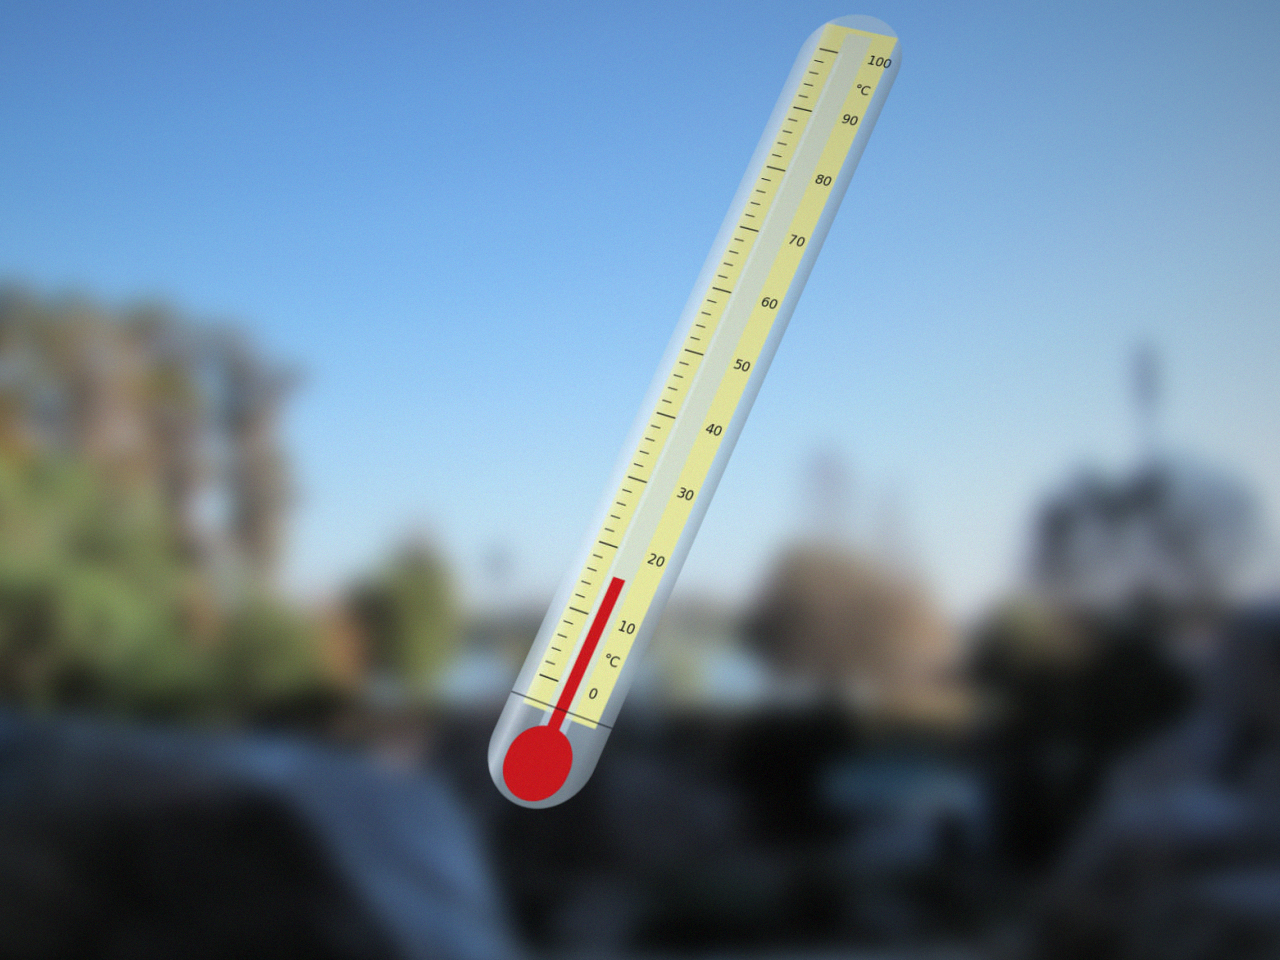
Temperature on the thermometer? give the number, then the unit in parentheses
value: 16 (°C)
